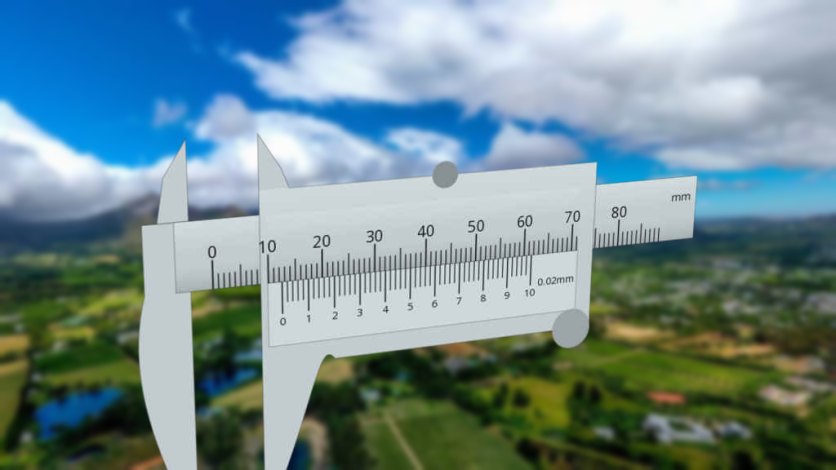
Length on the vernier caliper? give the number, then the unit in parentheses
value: 12.5 (mm)
